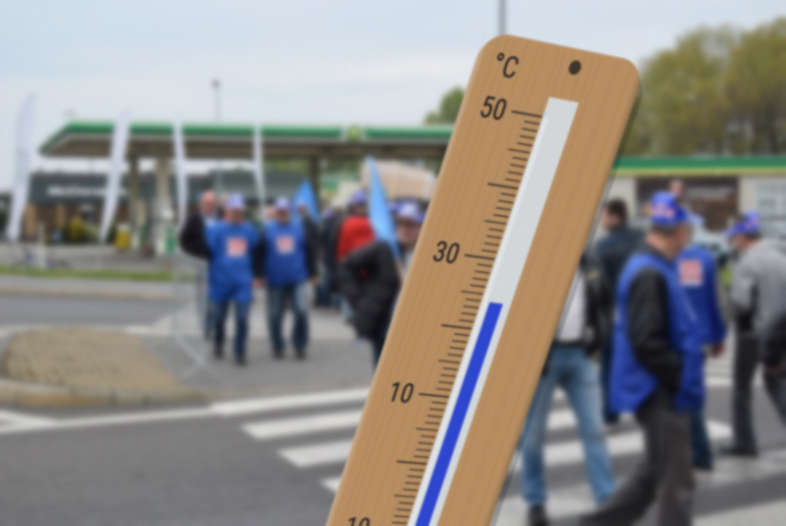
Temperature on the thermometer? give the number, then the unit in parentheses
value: 24 (°C)
